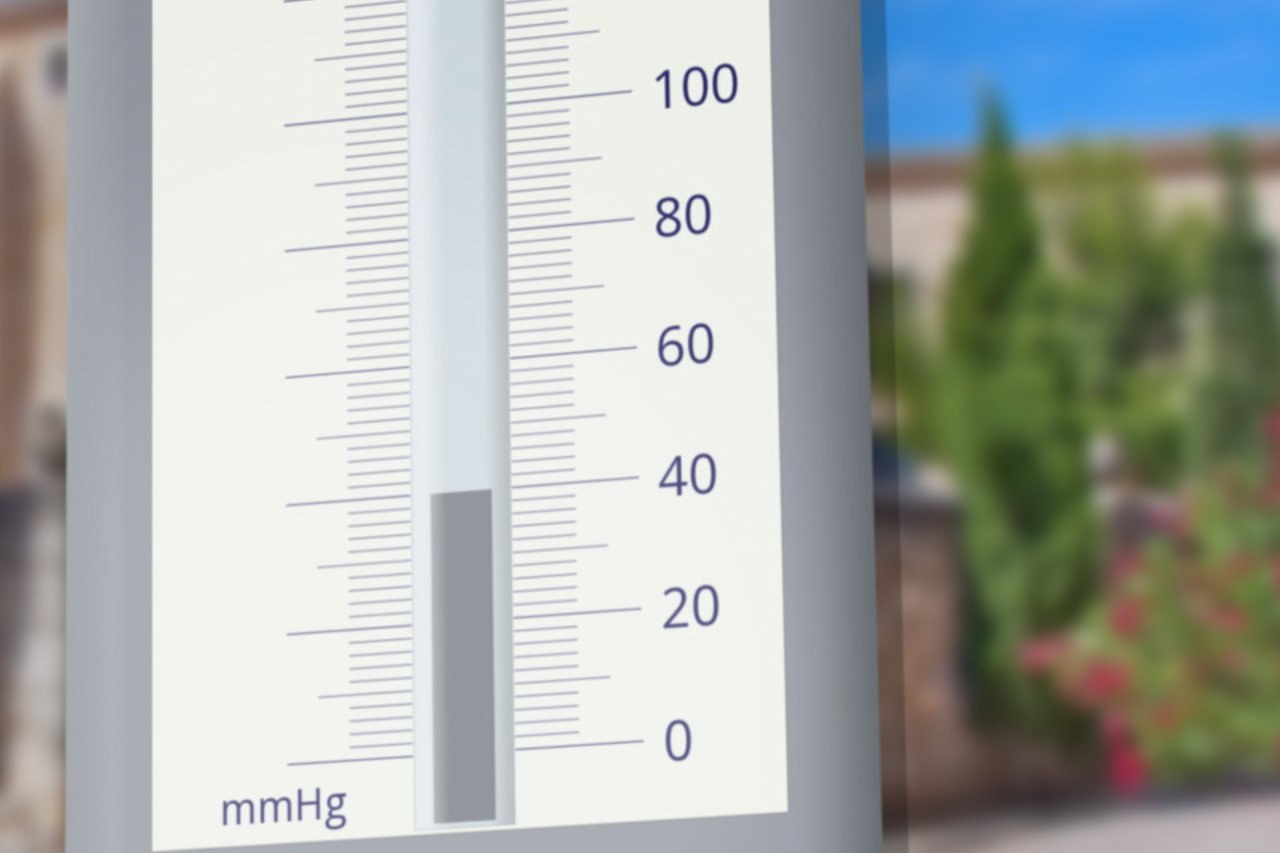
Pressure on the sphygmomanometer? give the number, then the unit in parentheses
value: 40 (mmHg)
